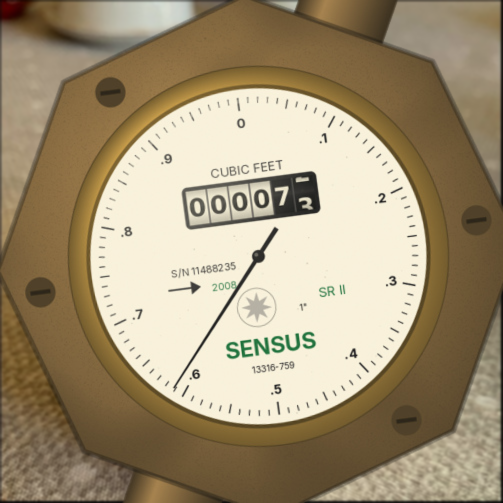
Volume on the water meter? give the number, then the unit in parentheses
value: 72.61 (ft³)
